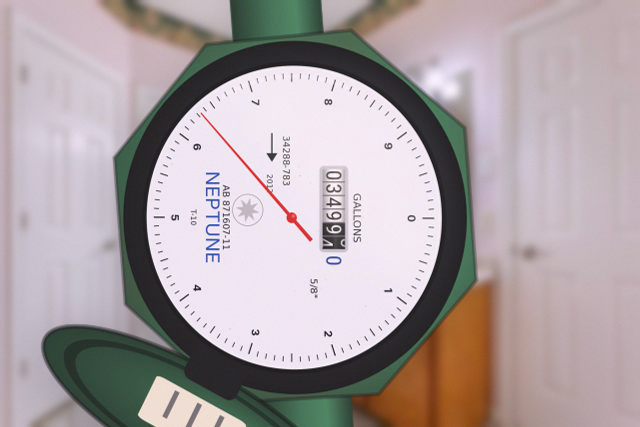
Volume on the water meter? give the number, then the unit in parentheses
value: 349936.3 (gal)
